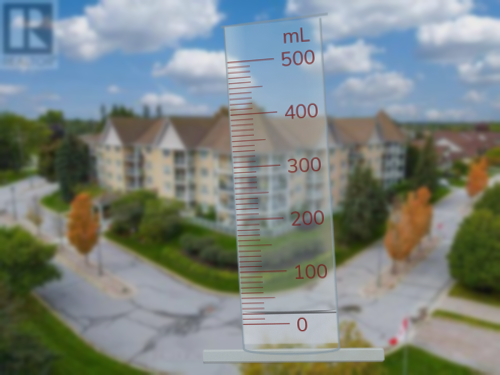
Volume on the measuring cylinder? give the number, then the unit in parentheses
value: 20 (mL)
